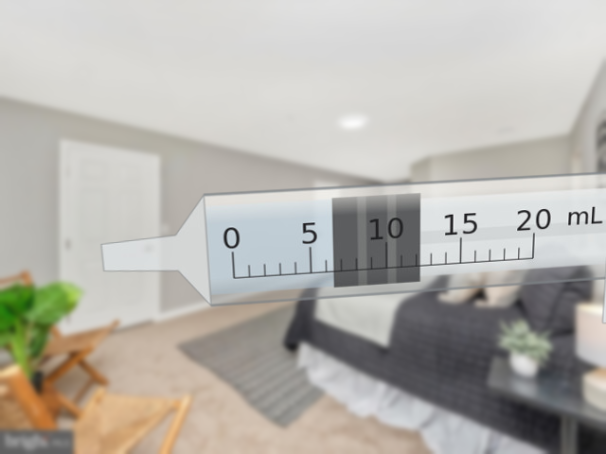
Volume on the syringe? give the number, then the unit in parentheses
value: 6.5 (mL)
